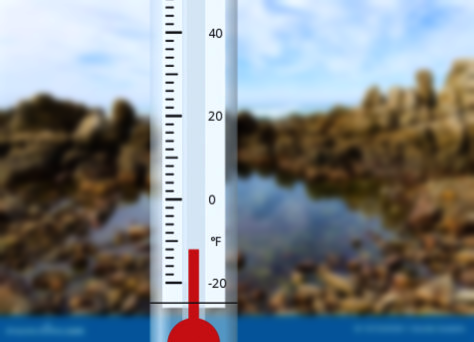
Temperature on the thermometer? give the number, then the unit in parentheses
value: -12 (°F)
